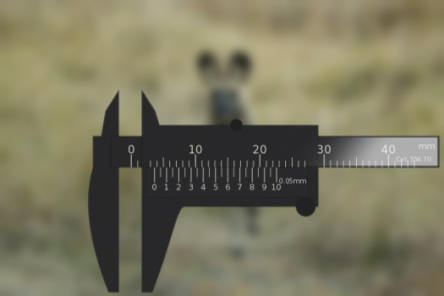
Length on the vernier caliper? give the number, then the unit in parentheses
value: 3.6 (mm)
